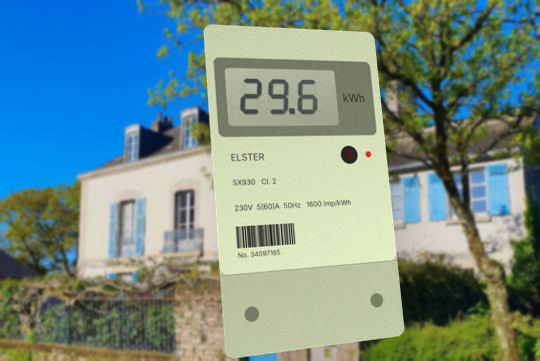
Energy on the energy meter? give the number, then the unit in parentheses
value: 29.6 (kWh)
